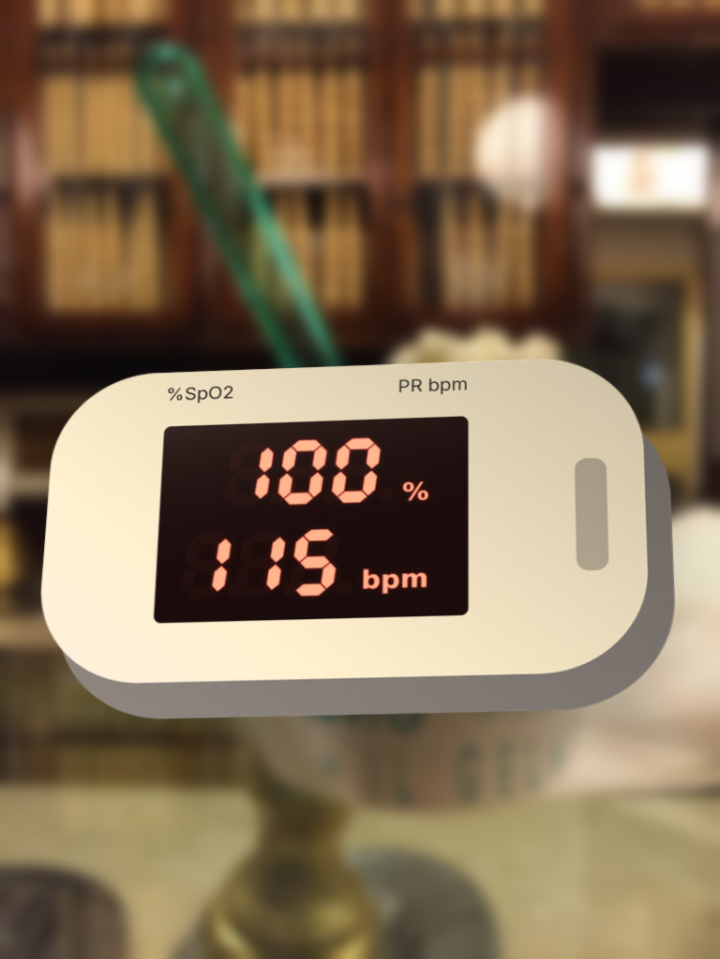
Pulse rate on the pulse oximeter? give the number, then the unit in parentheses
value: 115 (bpm)
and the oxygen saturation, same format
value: 100 (%)
